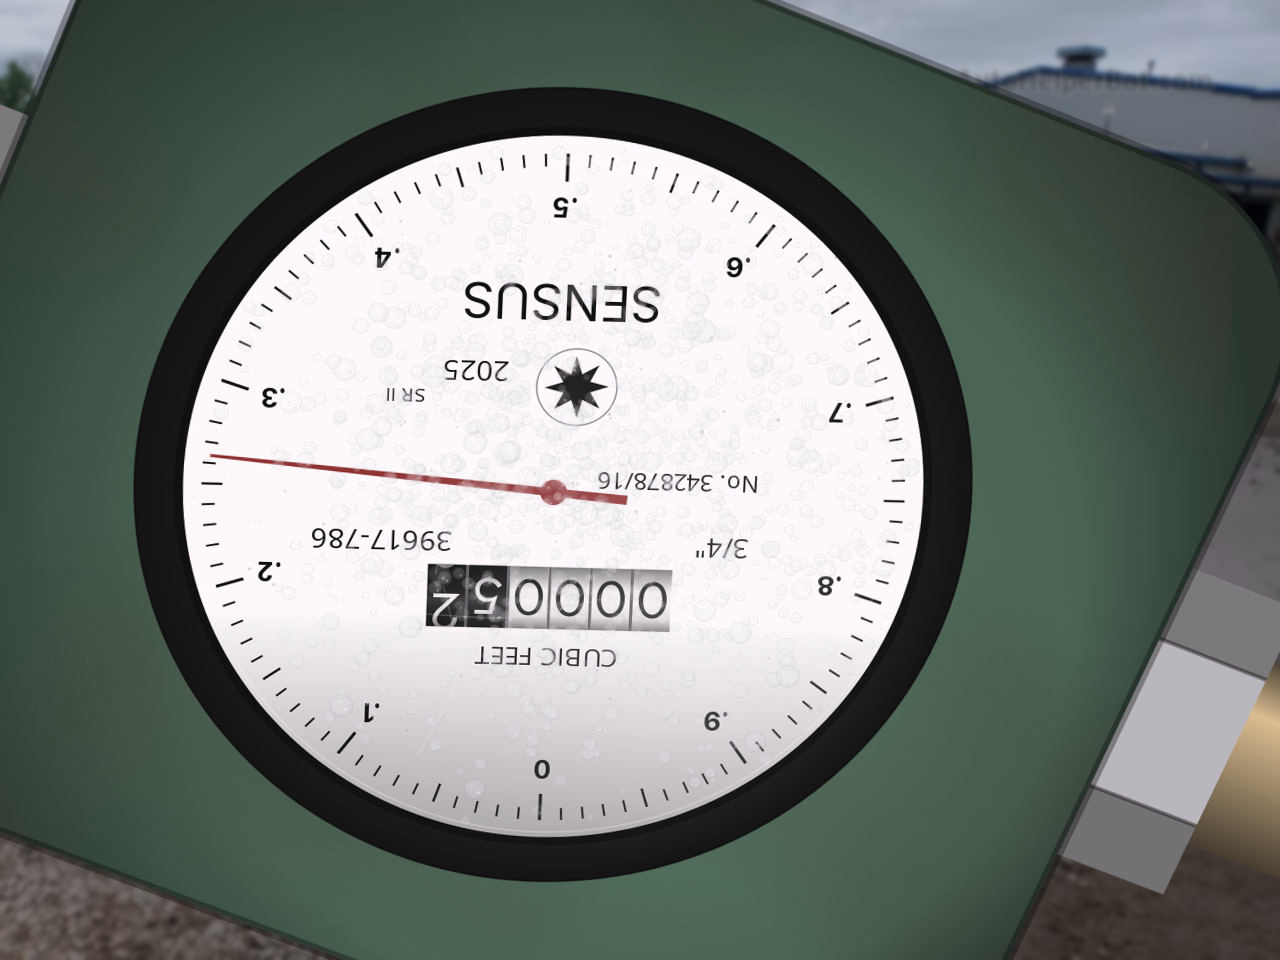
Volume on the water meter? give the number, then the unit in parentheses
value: 52.26 (ft³)
